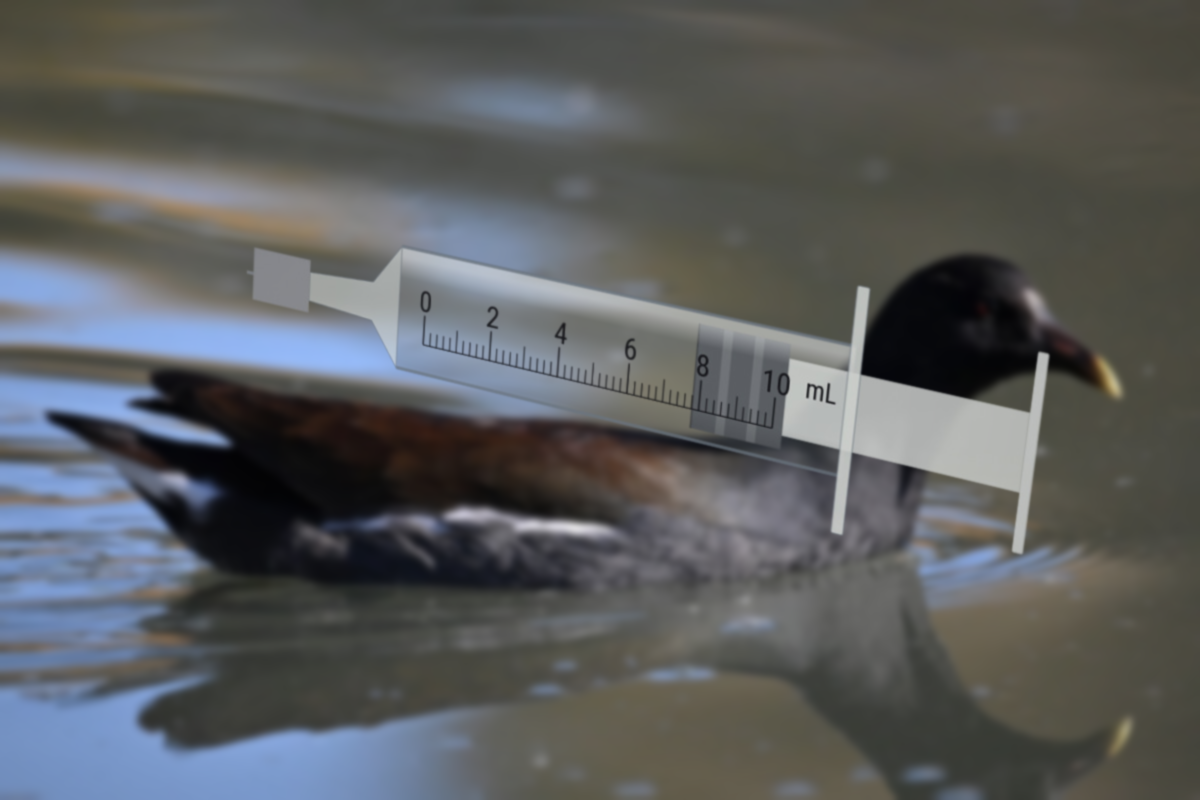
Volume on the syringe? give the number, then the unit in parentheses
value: 7.8 (mL)
